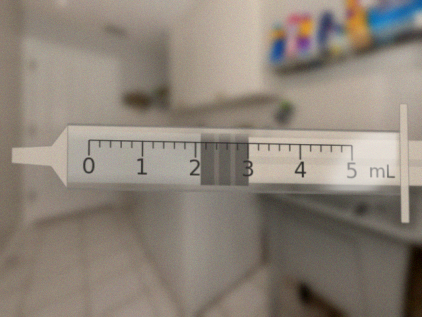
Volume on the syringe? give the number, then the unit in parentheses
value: 2.1 (mL)
